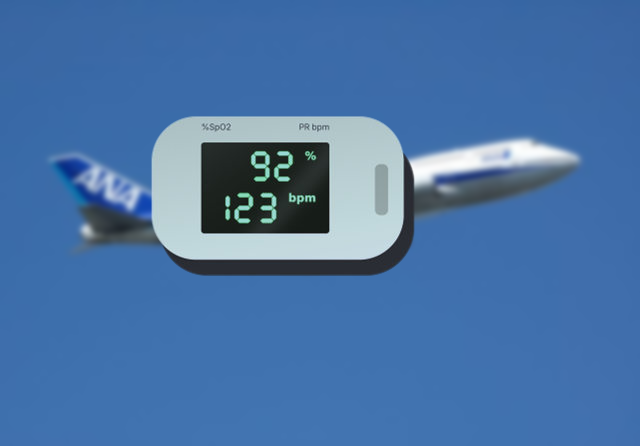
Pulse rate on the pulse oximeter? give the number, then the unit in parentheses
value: 123 (bpm)
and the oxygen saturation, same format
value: 92 (%)
